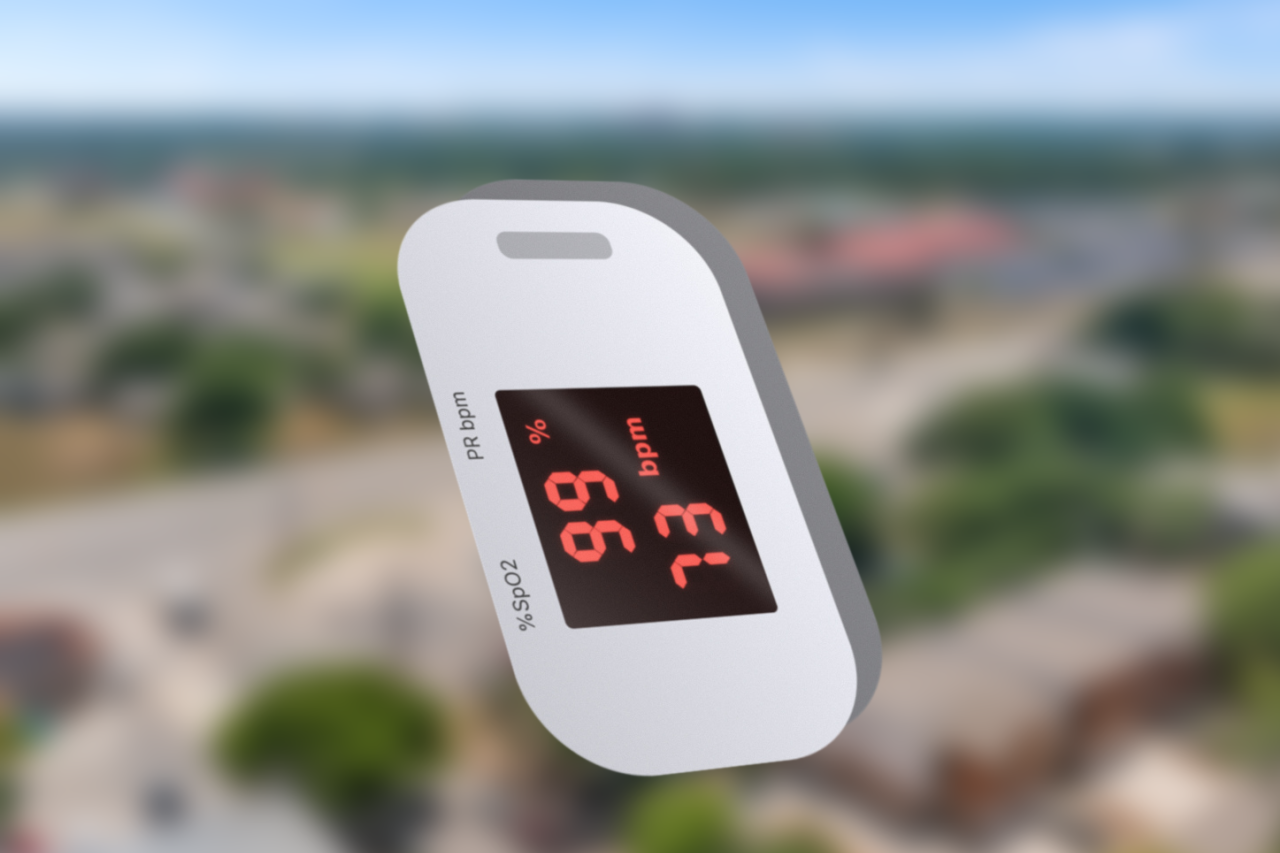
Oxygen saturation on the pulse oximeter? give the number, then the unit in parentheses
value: 99 (%)
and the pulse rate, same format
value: 73 (bpm)
